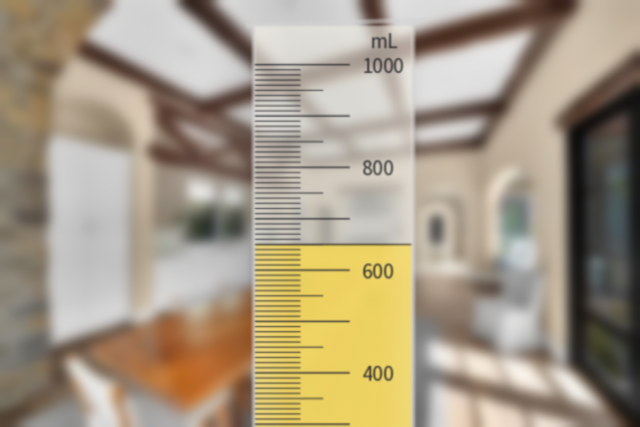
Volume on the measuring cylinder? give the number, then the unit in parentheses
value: 650 (mL)
